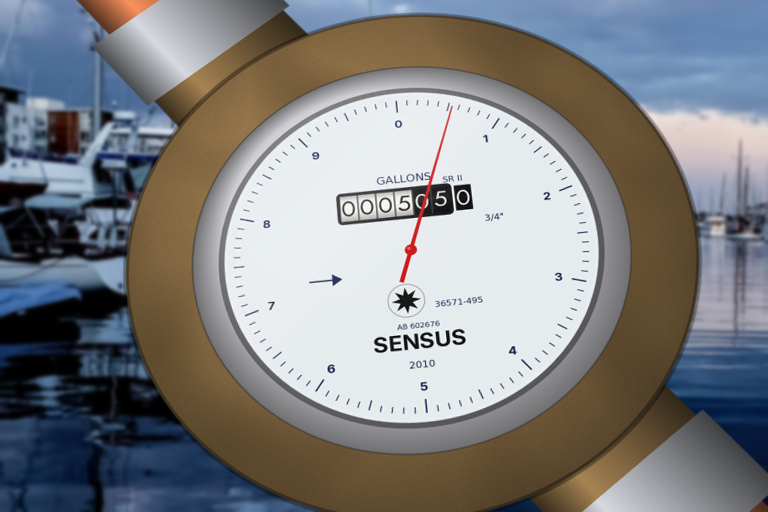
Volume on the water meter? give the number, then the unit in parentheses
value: 5050.5 (gal)
